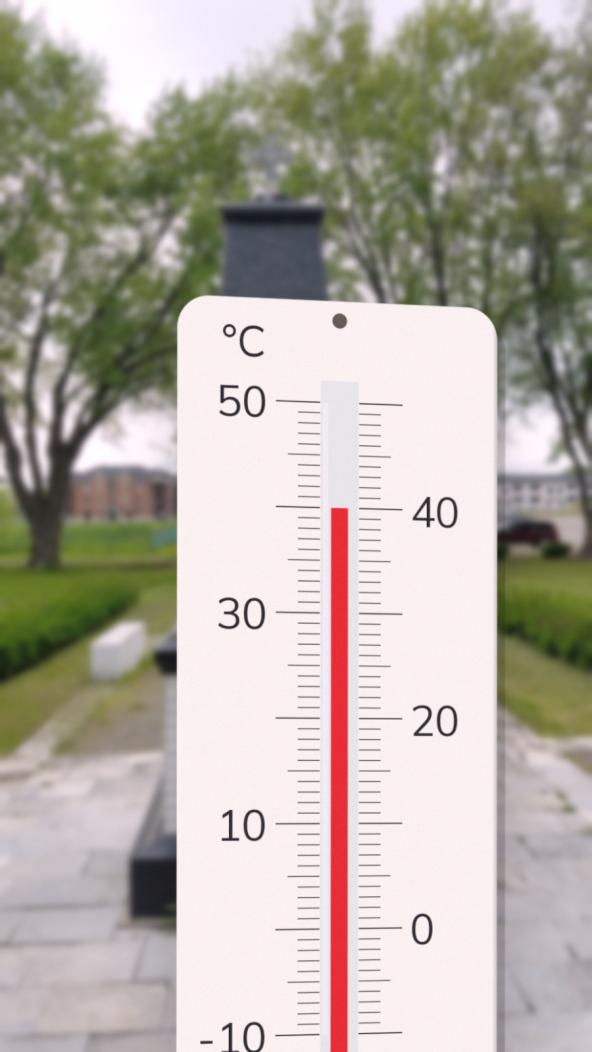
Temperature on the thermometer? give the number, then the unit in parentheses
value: 40 (°C)
